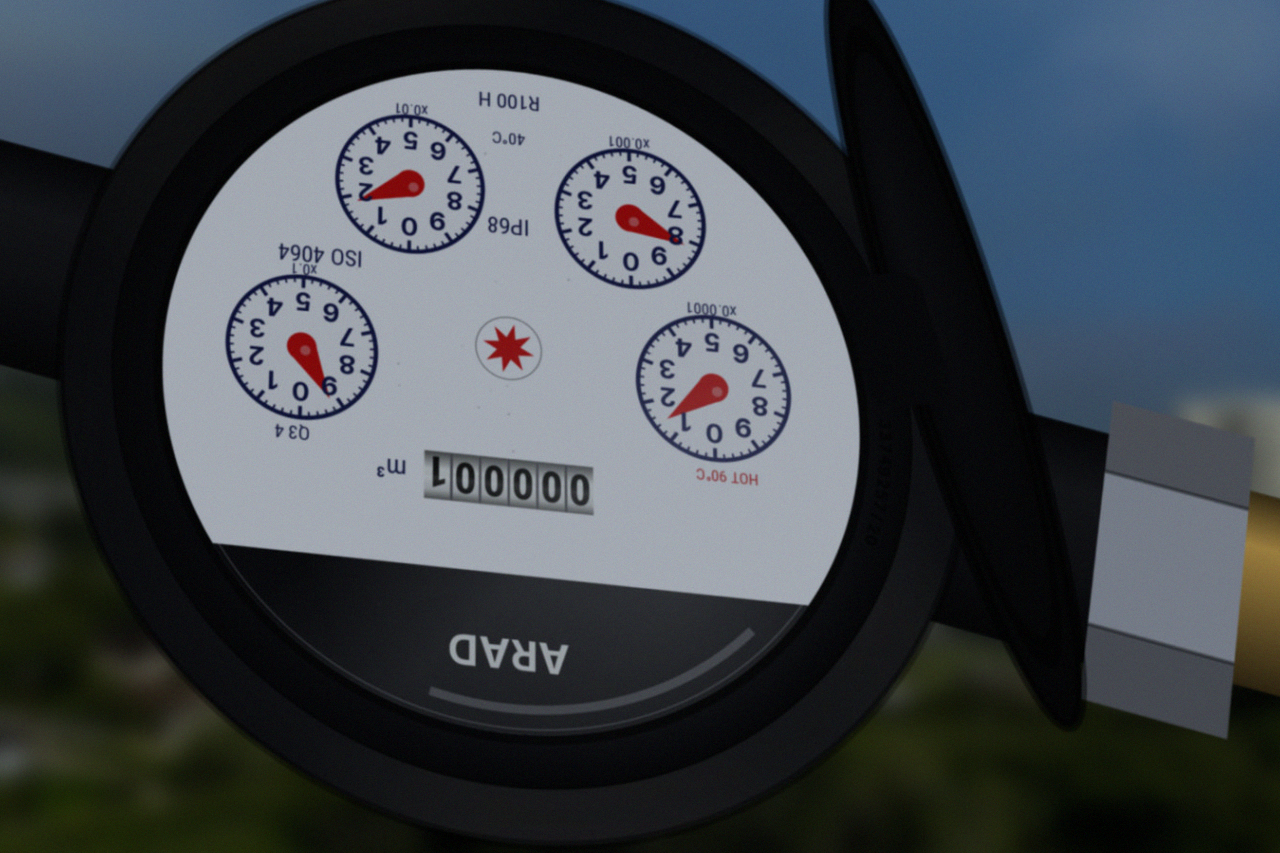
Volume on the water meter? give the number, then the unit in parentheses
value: 0.9181 (m³)
